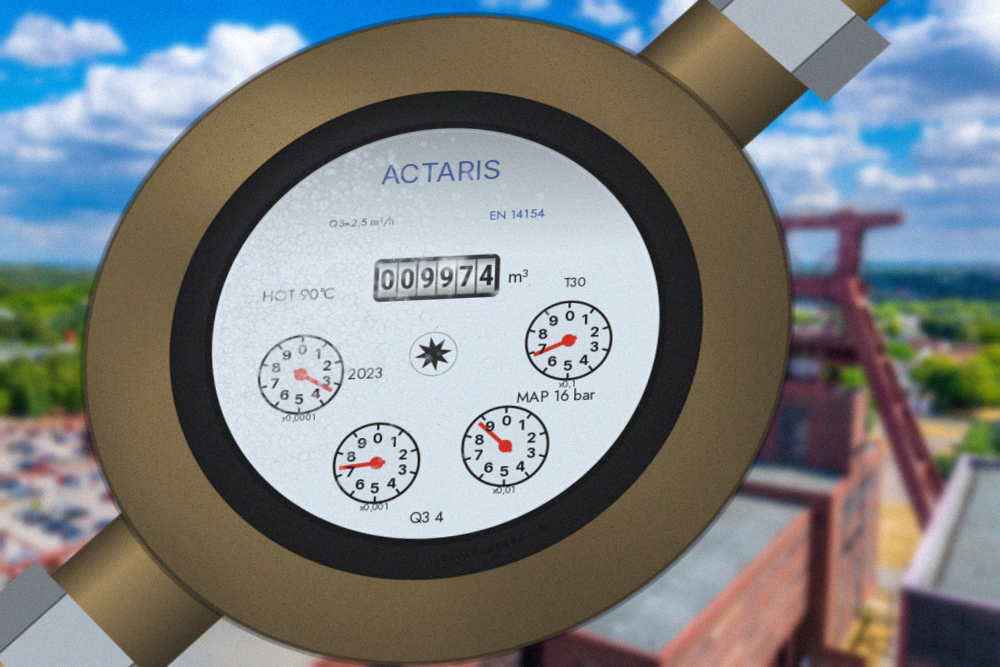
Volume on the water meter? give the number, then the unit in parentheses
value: 9974.6873 (m³)
